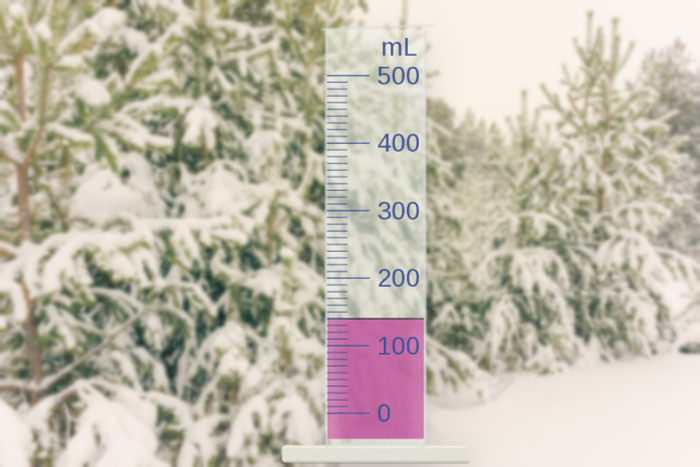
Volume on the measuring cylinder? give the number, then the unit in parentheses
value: 140 (mL)
